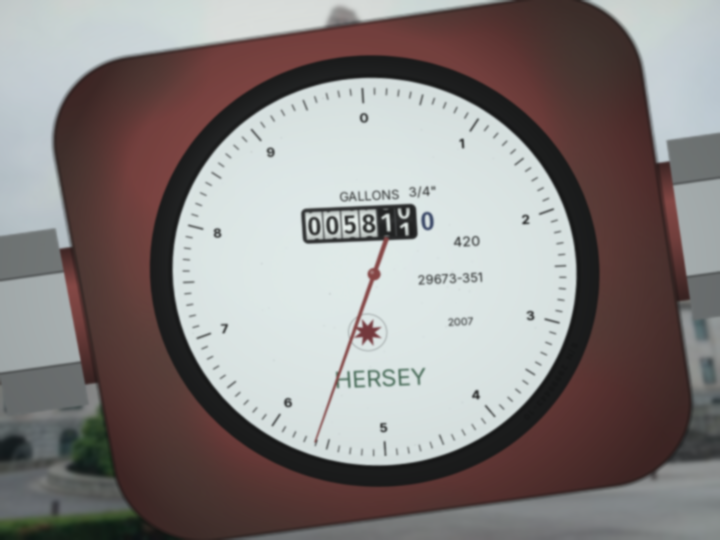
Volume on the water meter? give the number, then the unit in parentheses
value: 58105.6 (gal)
